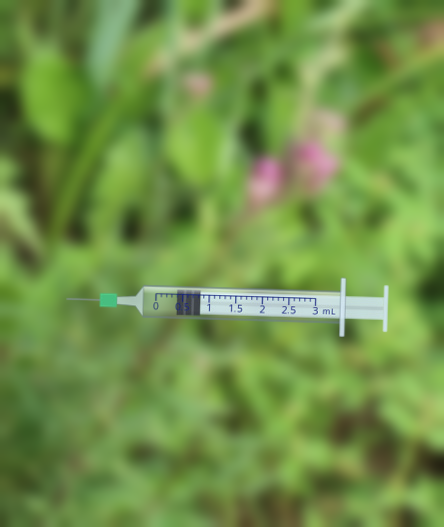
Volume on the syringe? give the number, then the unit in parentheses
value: 0.4 (mL)
